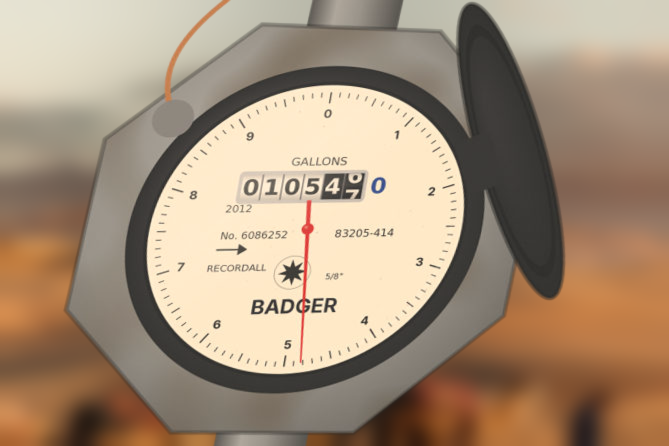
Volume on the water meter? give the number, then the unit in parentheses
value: 105464.8 (gal)
